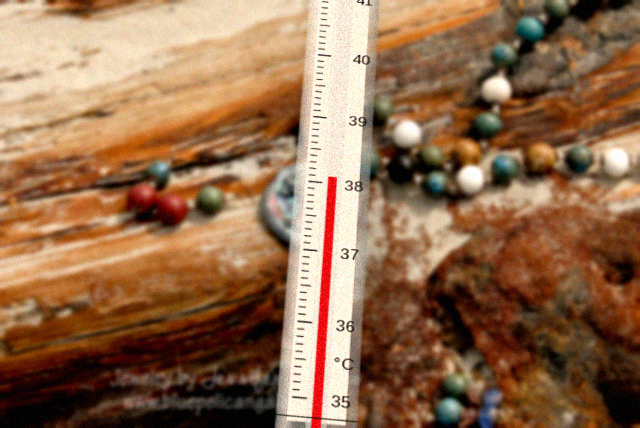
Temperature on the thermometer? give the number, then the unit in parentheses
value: 38.1 (°C)
